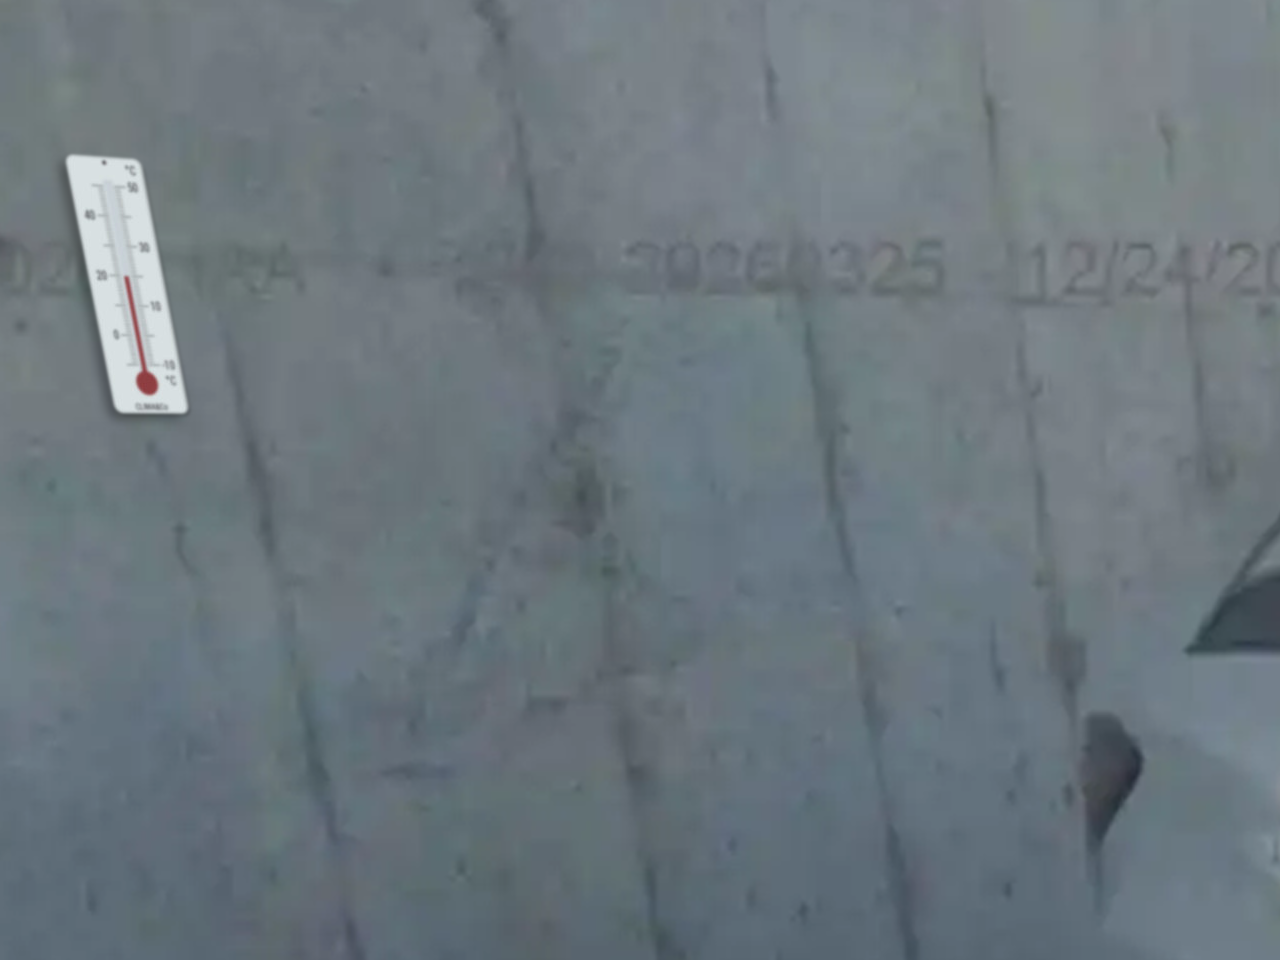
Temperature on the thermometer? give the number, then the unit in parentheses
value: 20 (°C)
